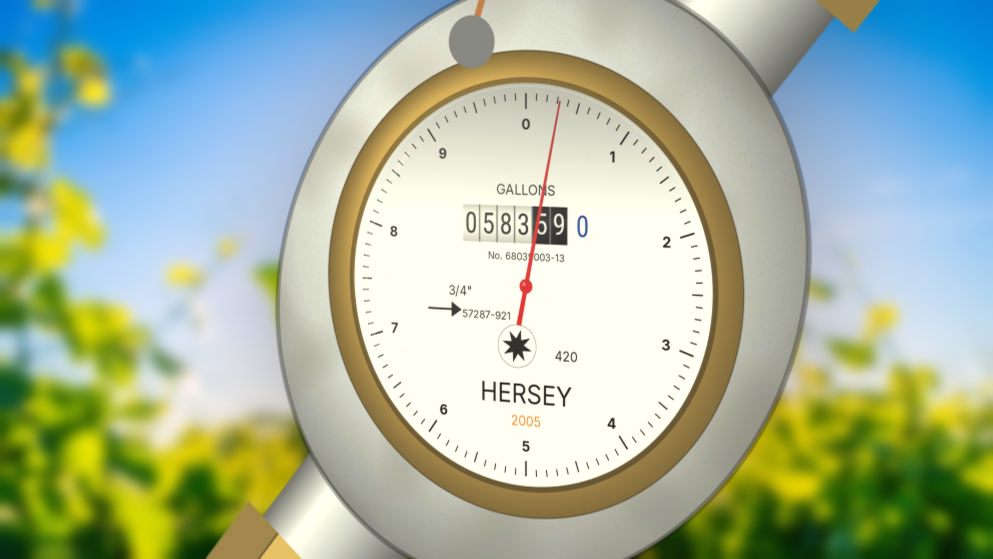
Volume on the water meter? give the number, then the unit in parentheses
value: 583590.3 (gal)
